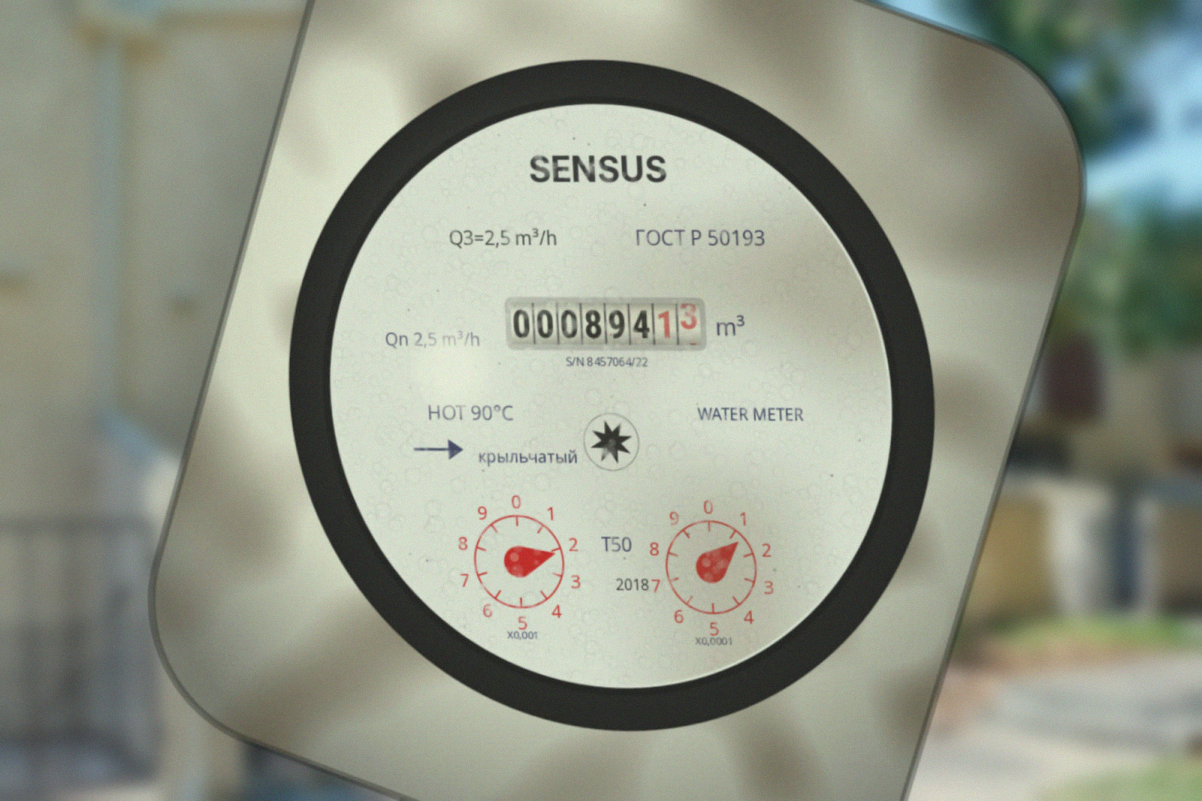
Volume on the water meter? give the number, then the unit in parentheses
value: 894.1321 (m³)
